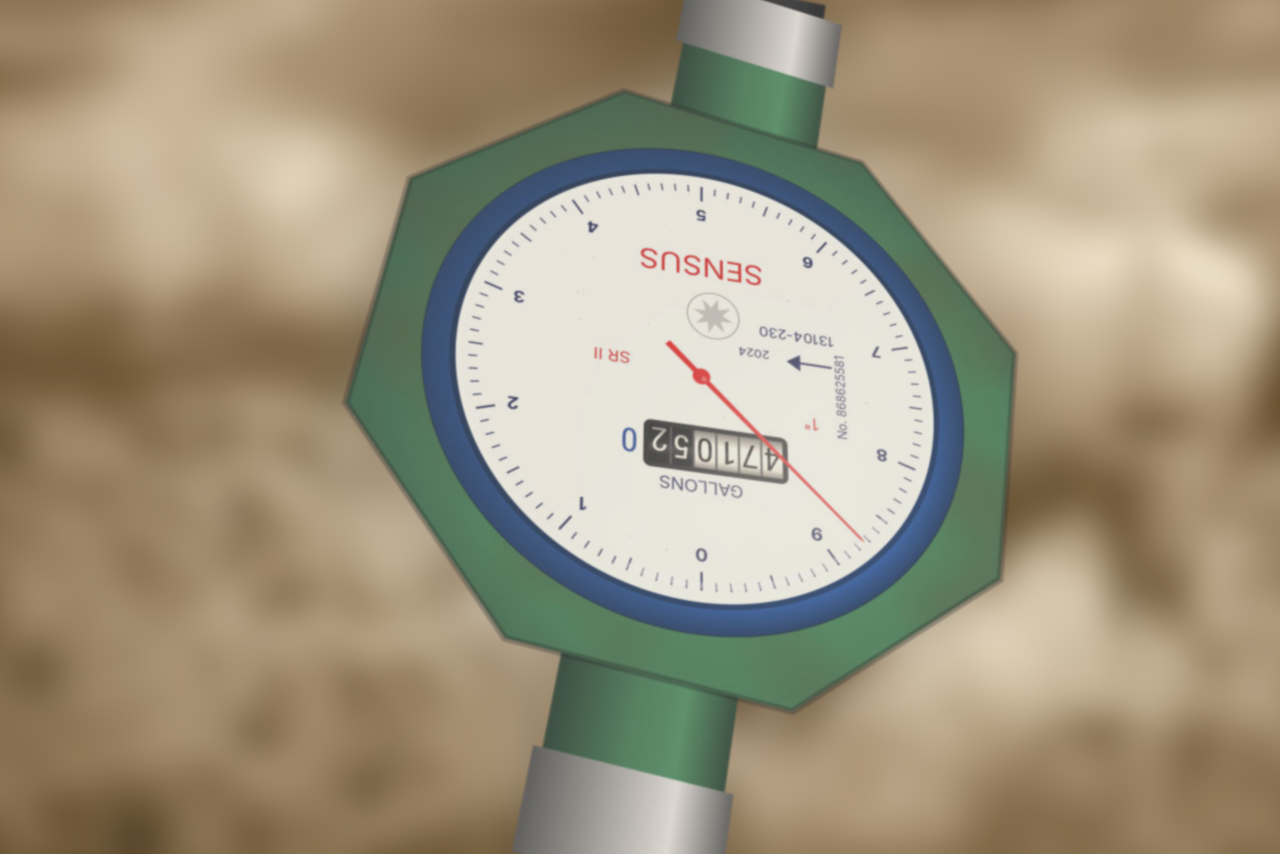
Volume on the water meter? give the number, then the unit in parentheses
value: 4710518.7 (gal)
